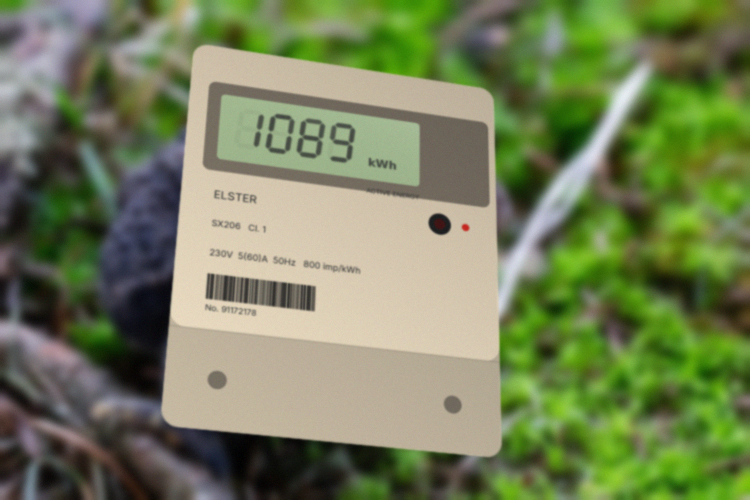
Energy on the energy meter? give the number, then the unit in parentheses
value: 1089 (kWh)
